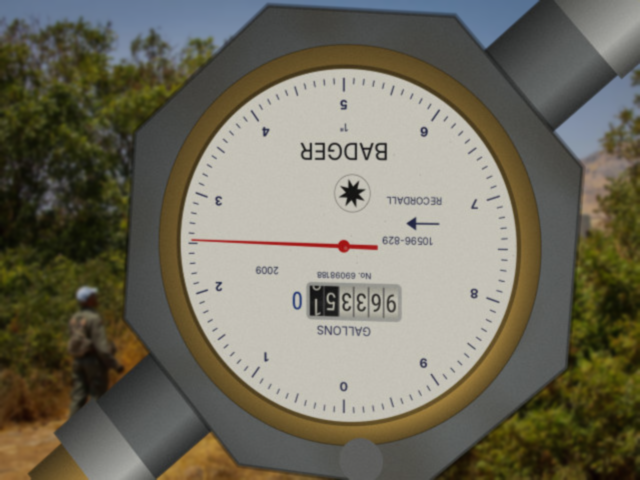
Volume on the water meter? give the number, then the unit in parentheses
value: 9633512.5 (gal)
